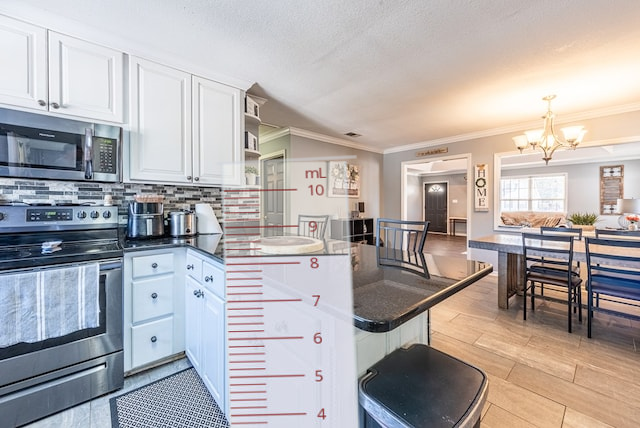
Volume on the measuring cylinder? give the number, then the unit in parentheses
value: 8.2 (mL)
